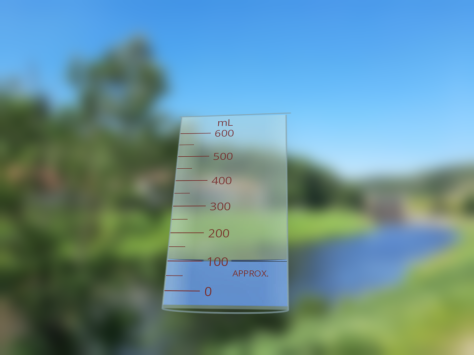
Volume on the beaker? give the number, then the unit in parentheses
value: 100 (mL)
